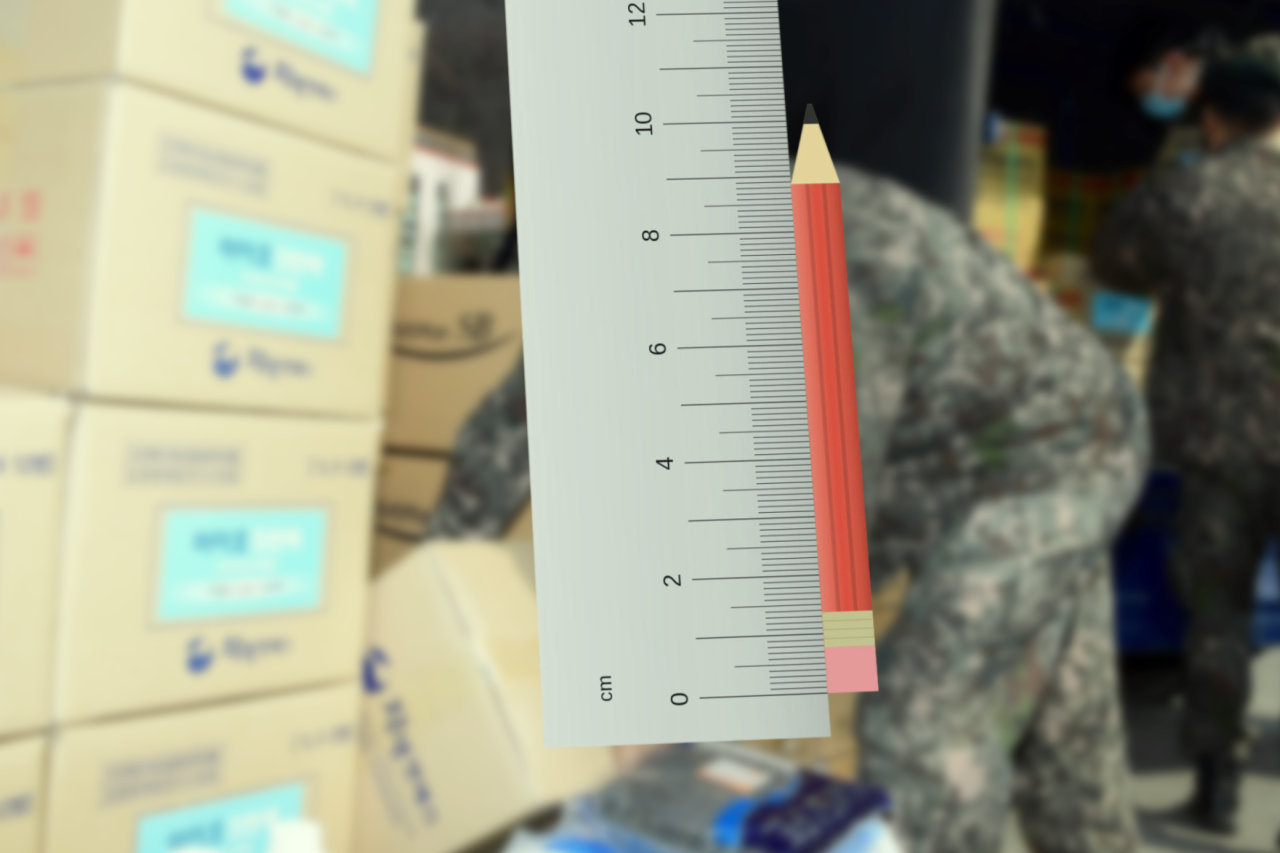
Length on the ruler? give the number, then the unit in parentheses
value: 10.3 (cm)
